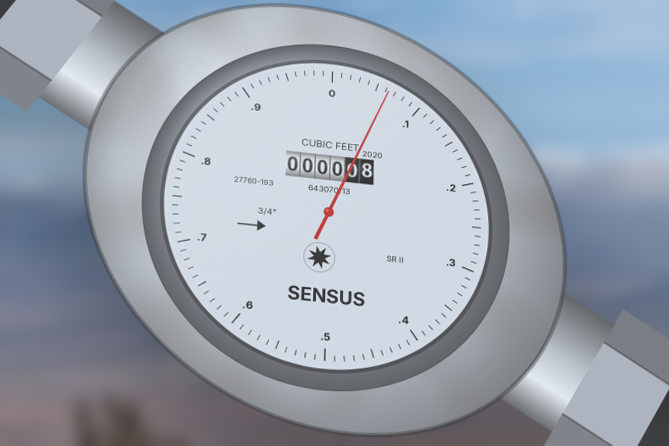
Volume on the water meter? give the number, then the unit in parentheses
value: 8.06 (ft³)
